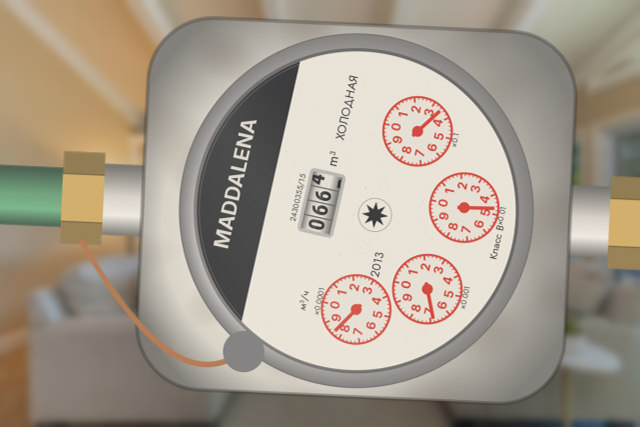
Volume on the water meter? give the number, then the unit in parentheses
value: 664.3468 (m³)
